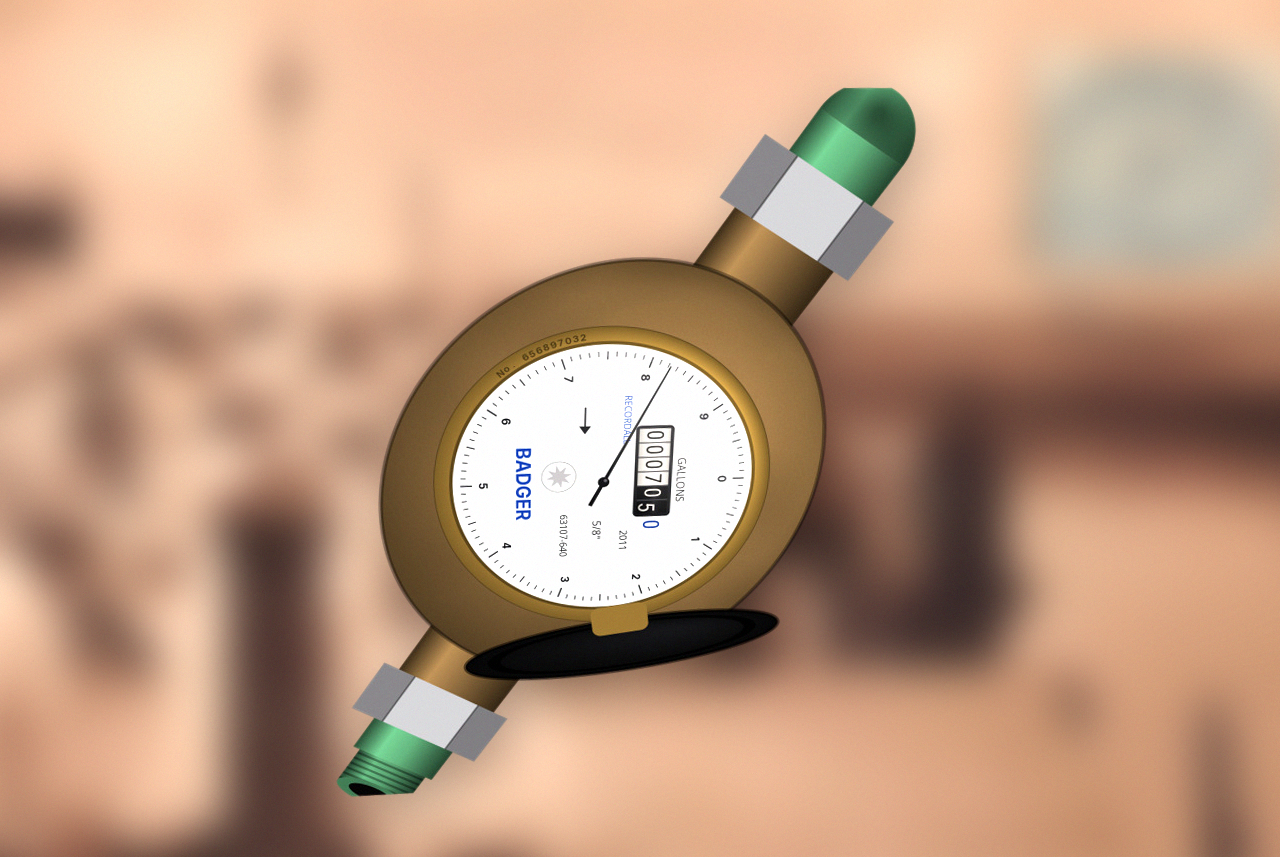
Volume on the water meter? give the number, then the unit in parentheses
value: 7048.2 (gal)
